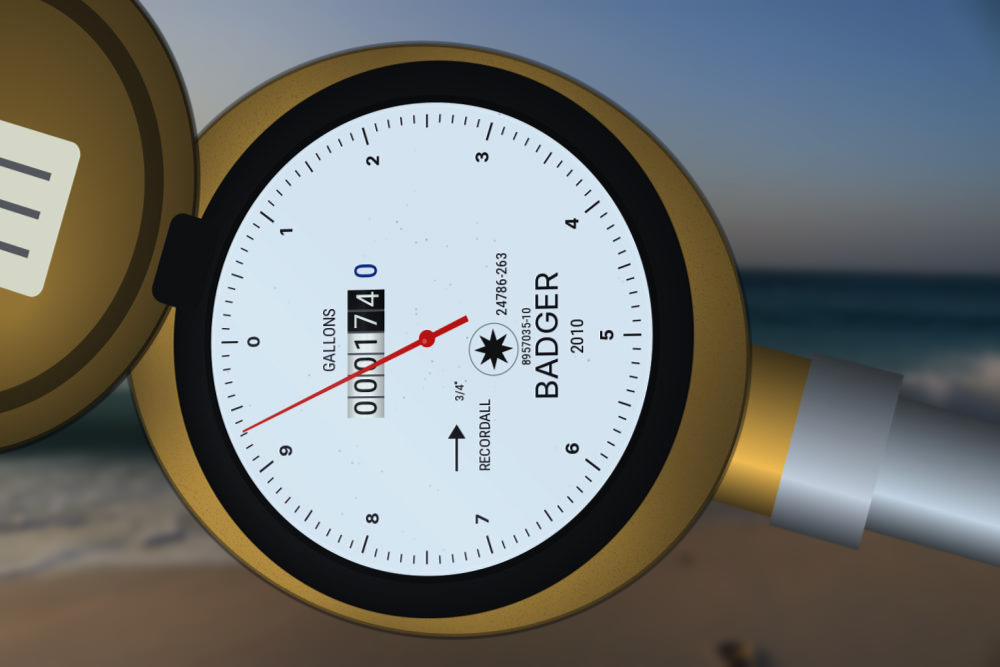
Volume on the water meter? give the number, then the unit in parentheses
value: 1739.3 (gal)
